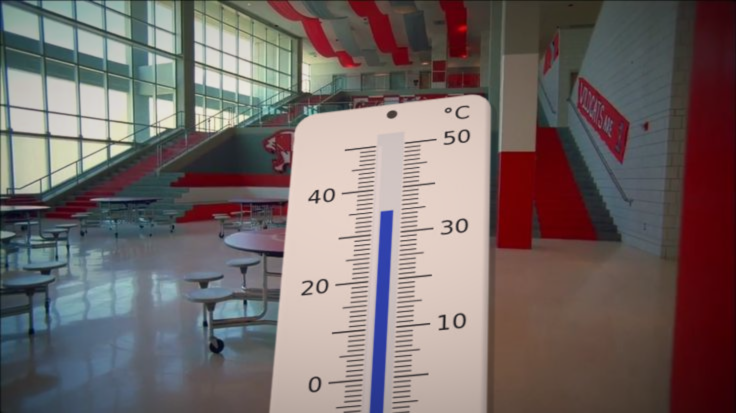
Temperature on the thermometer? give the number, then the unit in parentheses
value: 35 (°C)
